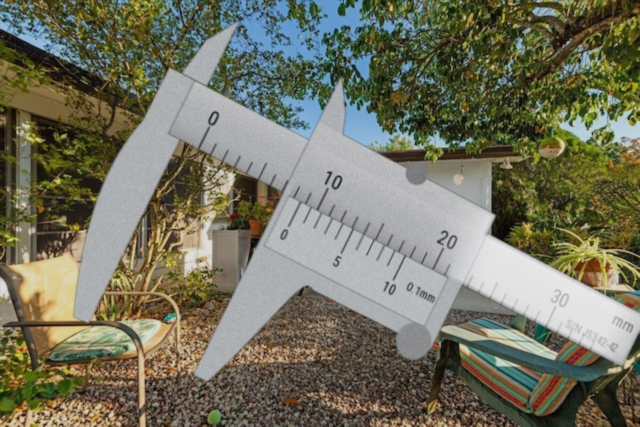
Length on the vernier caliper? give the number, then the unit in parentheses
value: 8.6 (mm)
